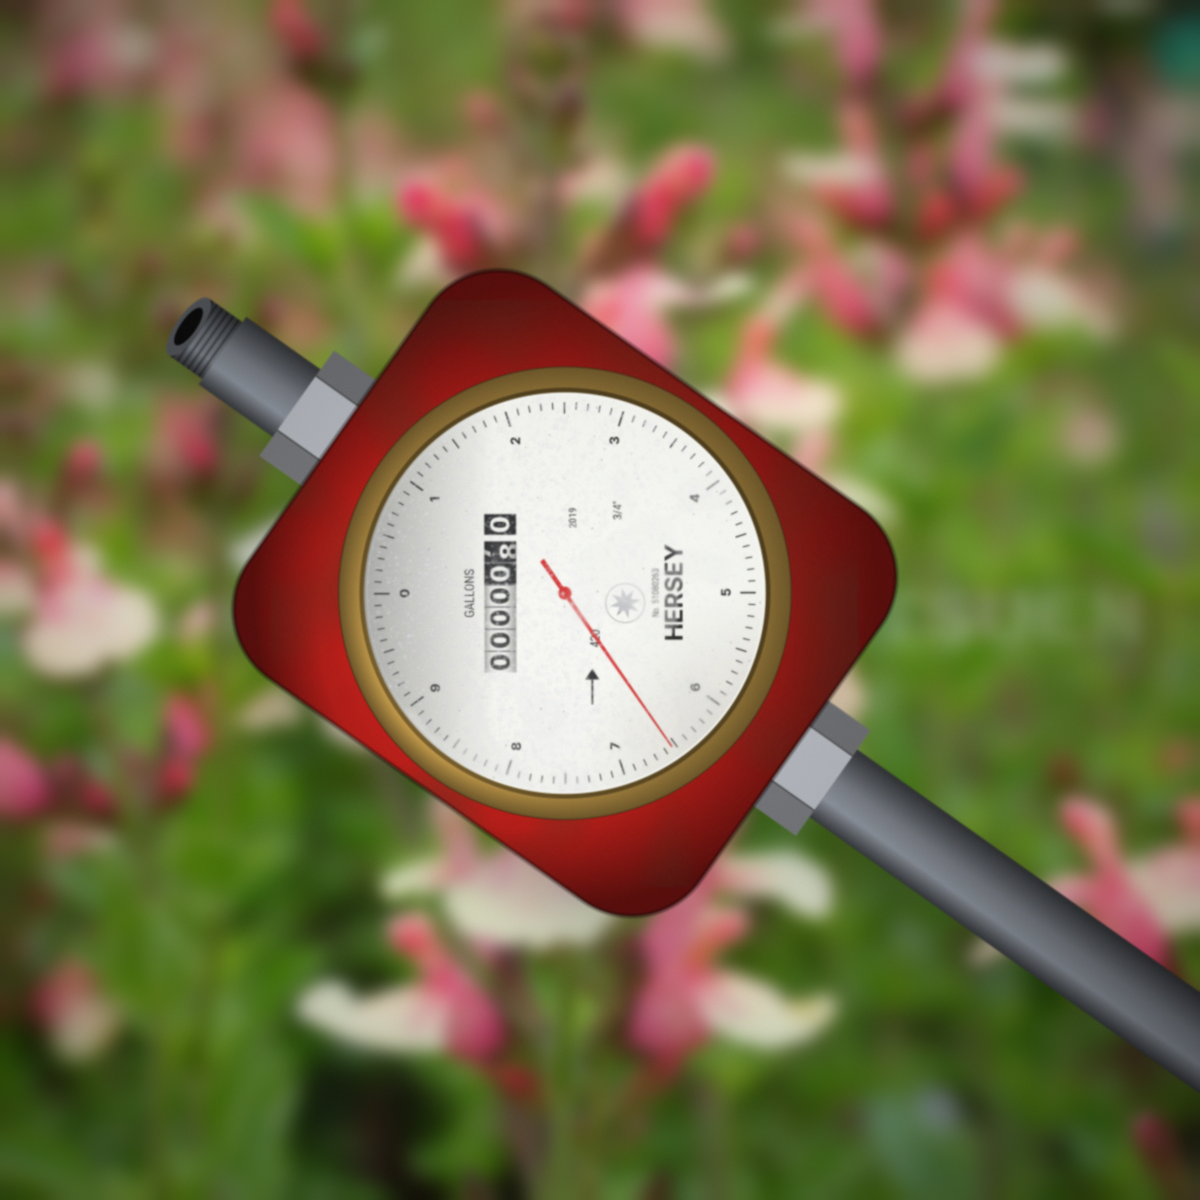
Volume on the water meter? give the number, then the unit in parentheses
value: 76.5 (gal)
